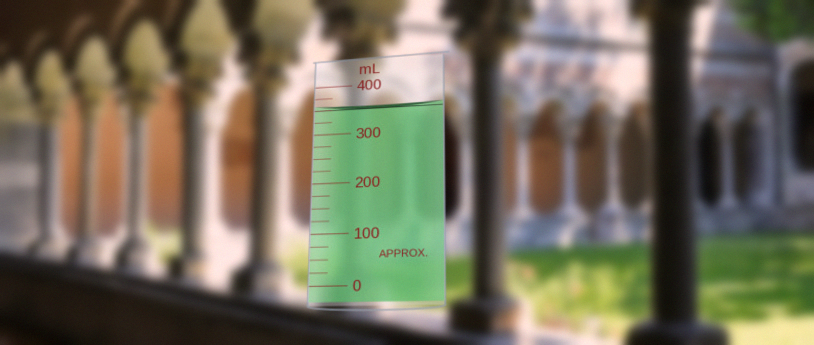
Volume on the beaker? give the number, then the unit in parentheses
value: 350 (mL)
